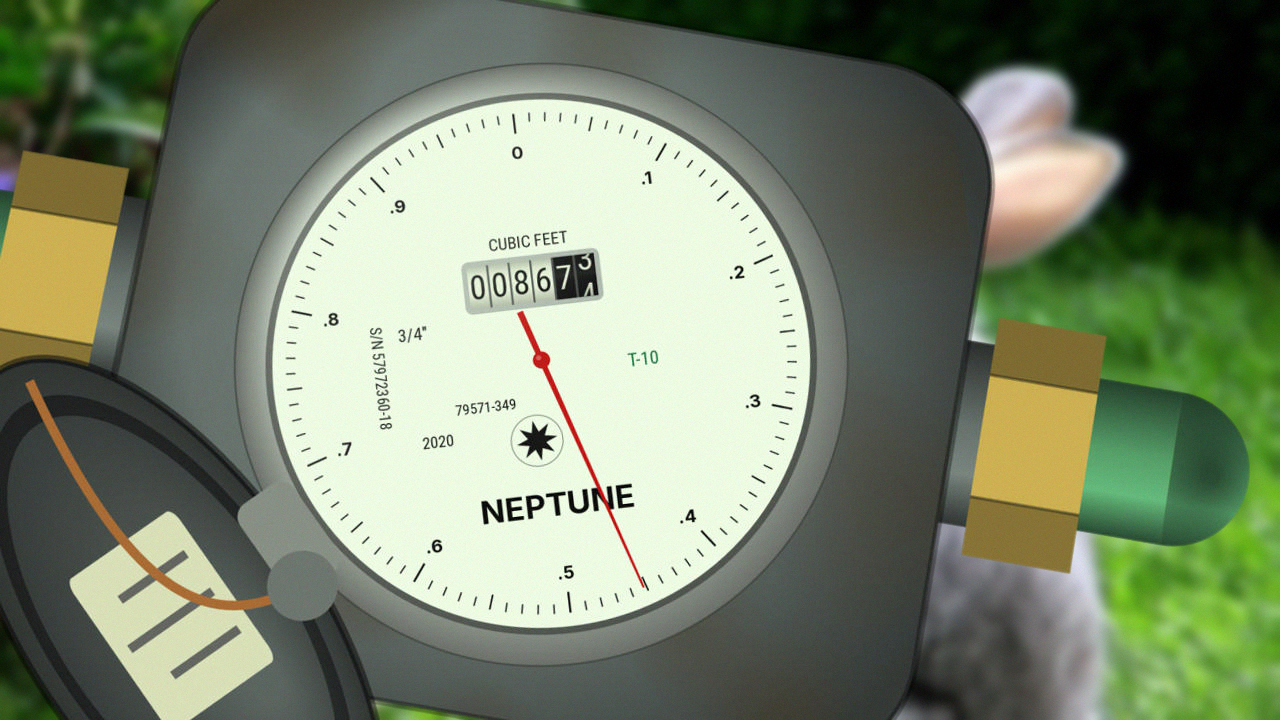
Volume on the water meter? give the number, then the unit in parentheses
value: 8673.45 (ft³)
